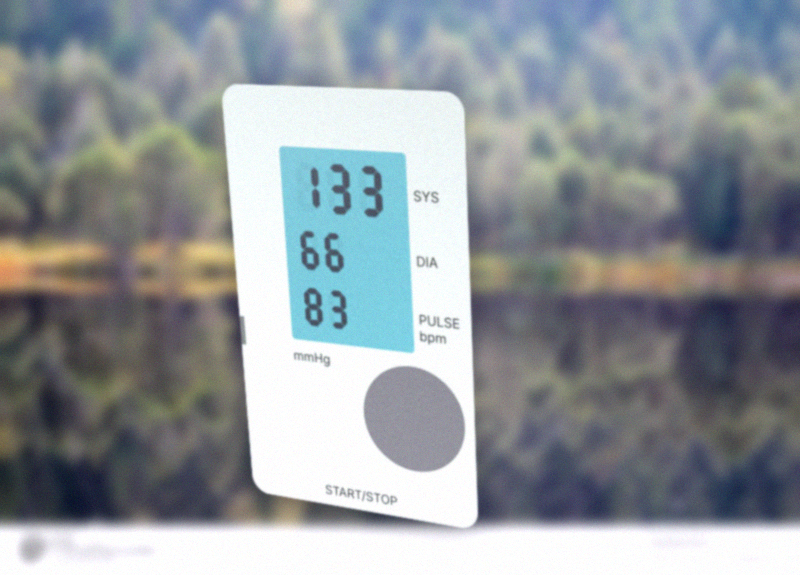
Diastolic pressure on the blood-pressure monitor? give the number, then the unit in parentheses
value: 66 (mmHg)
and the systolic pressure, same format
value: 133 (mmHg)
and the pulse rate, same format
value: 83 (bpm)
